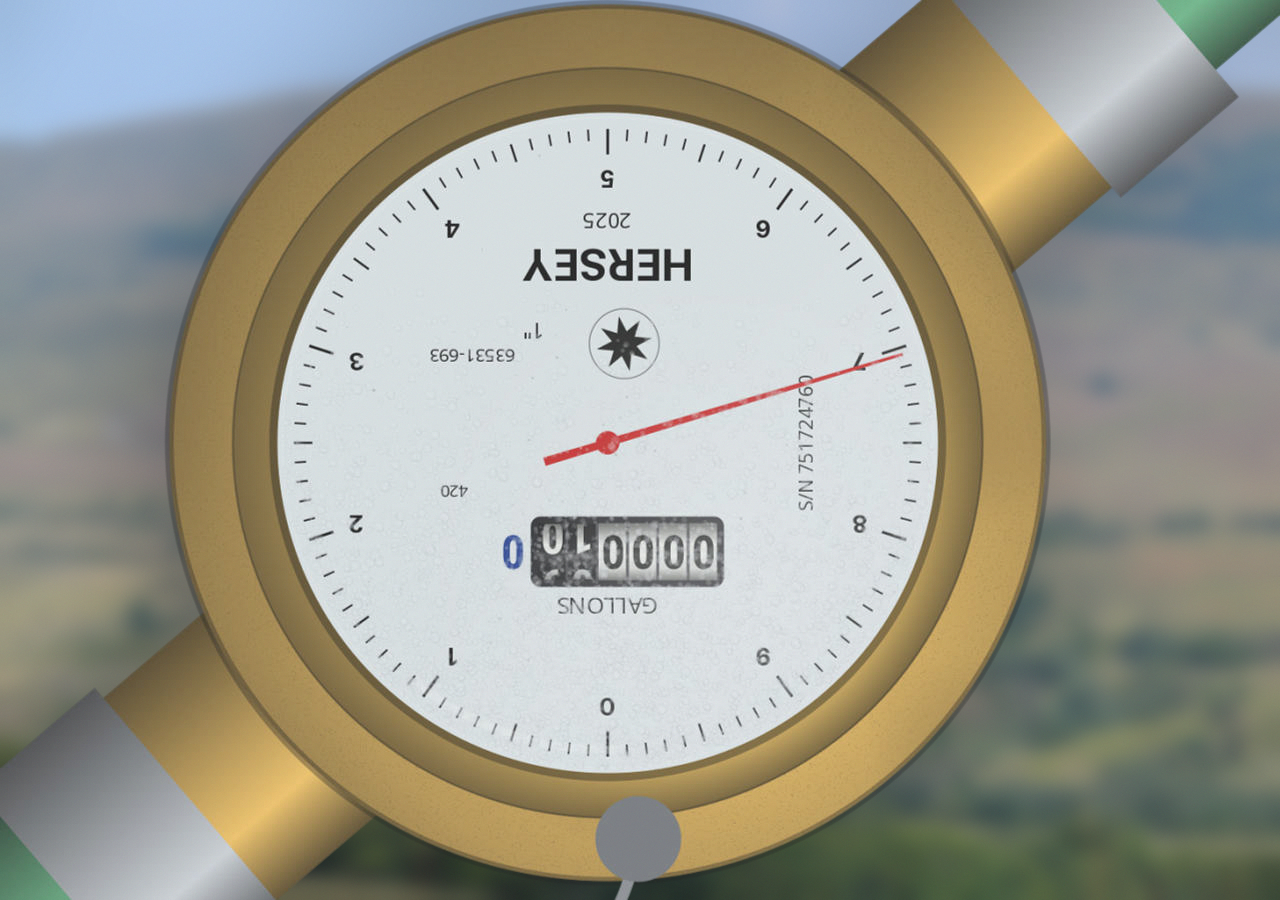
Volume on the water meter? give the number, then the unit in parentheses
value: 97.0 (gal)
